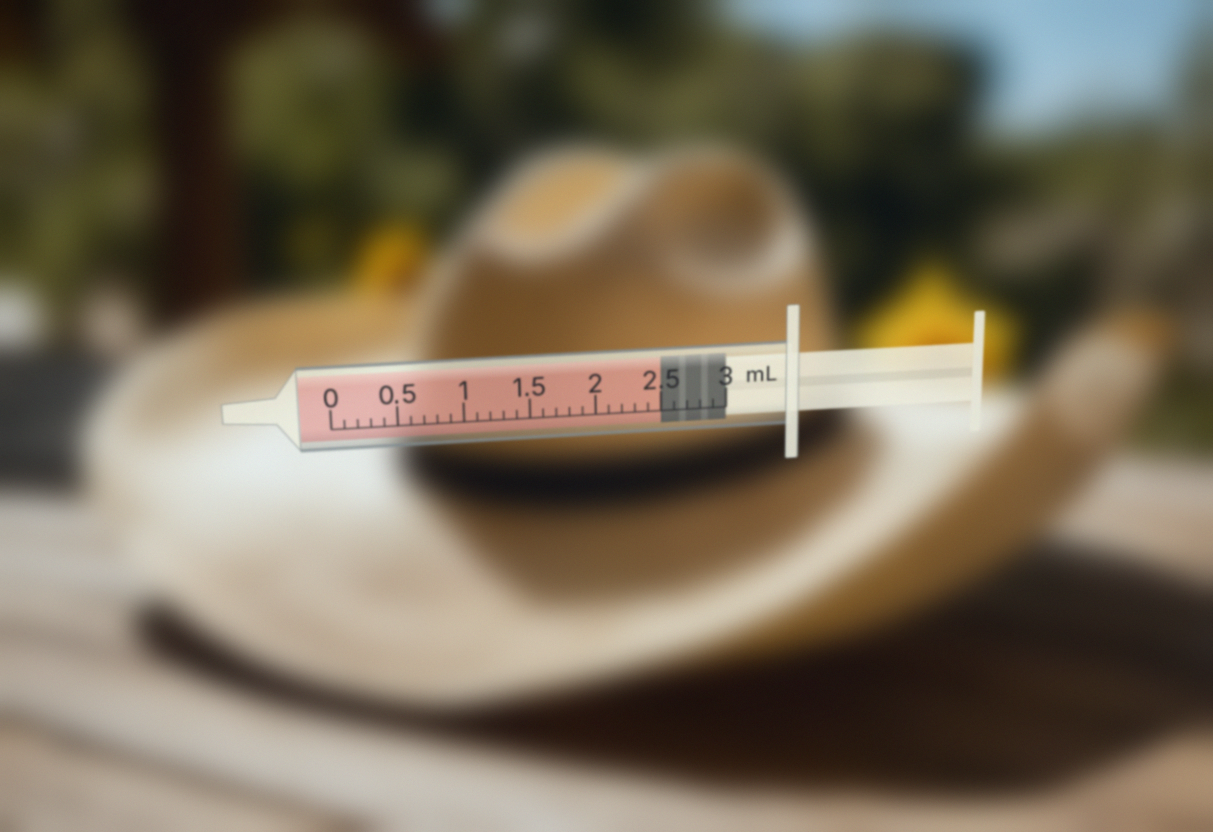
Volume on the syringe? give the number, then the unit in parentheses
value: 2.5 (mL)
